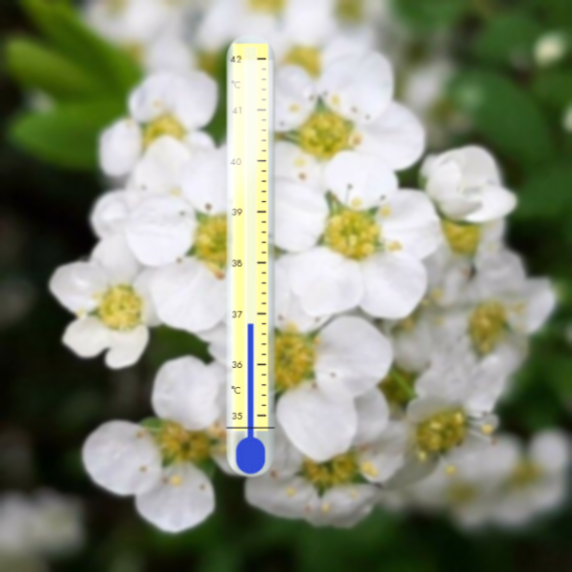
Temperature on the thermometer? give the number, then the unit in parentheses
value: 36.8 (°C)
